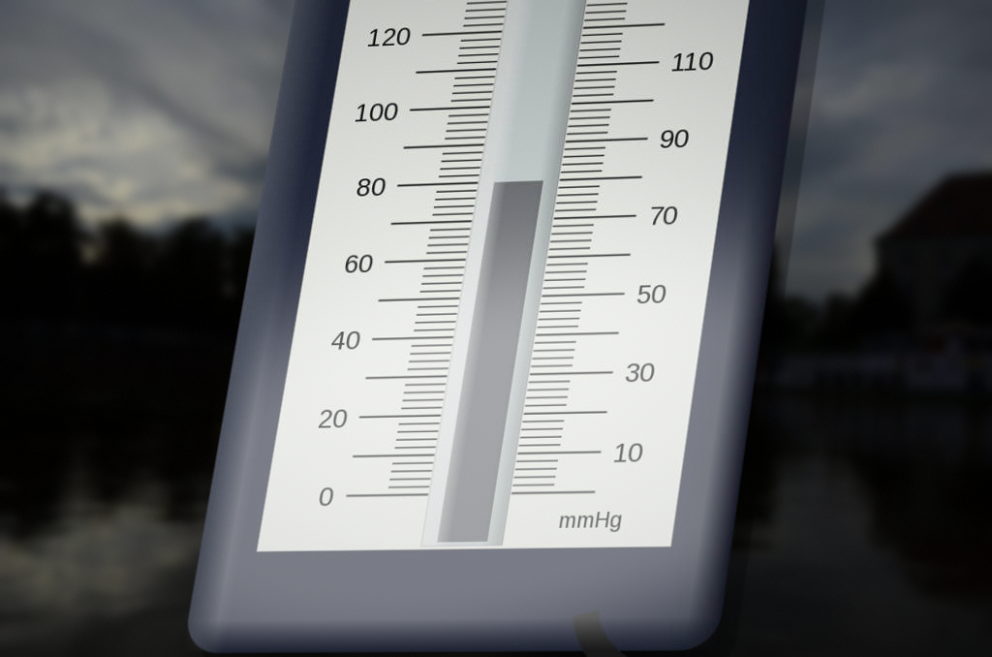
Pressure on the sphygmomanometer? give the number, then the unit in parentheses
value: 80 (mmHg)
